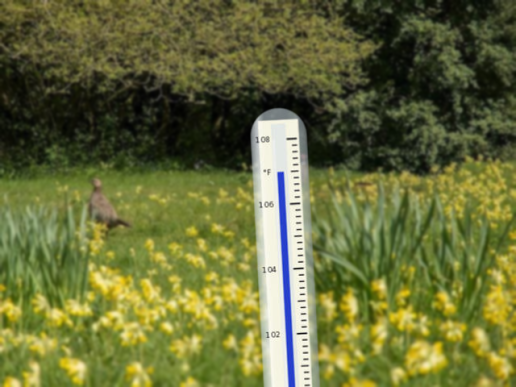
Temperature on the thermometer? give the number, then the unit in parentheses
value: 107 (°F)
